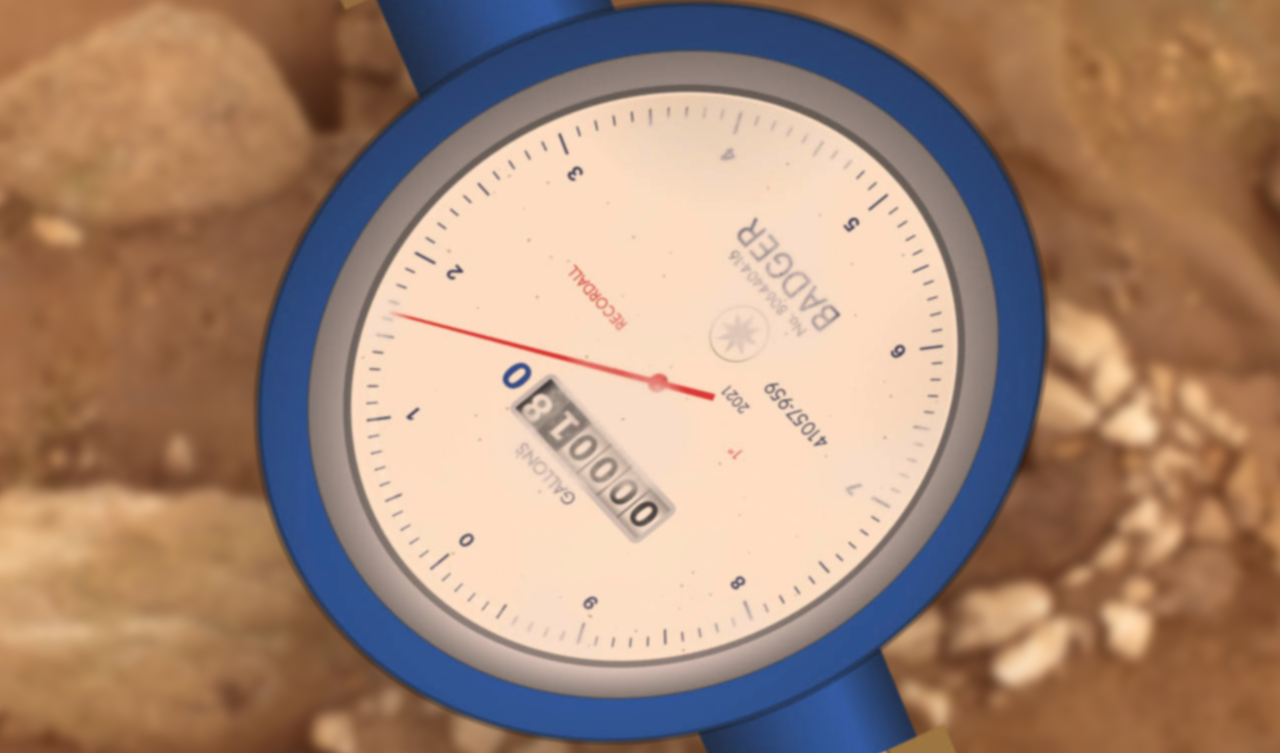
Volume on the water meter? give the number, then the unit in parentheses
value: 181.6 (gal)
